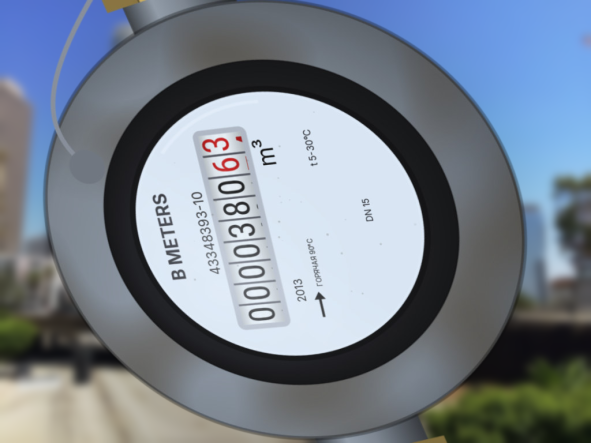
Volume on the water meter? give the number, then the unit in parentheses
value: 380.63 (m³)
